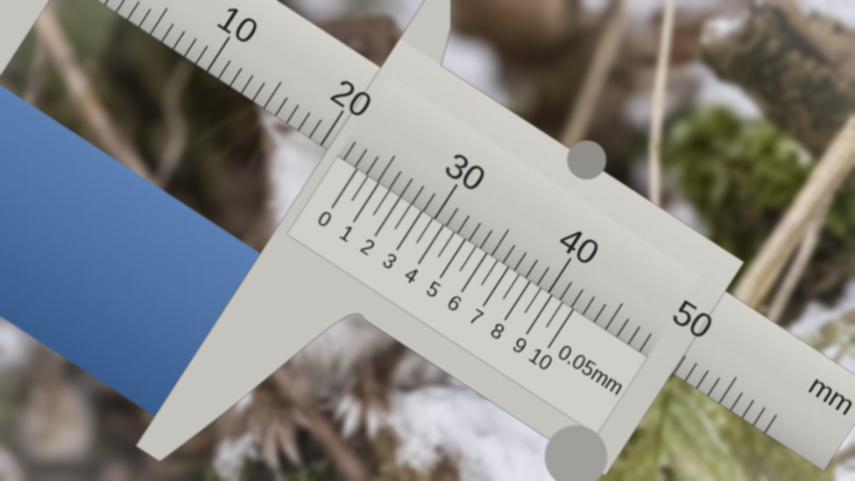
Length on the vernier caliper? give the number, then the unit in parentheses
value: 23.2 (mm)
